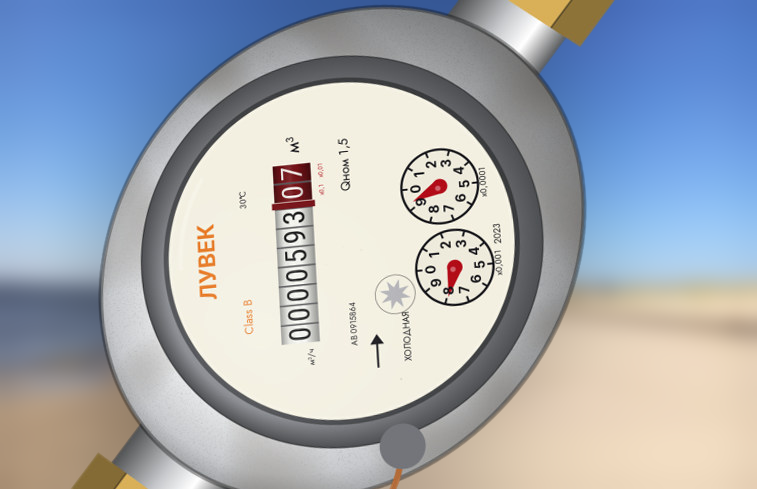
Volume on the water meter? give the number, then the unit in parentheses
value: 593.0779 (m³)
